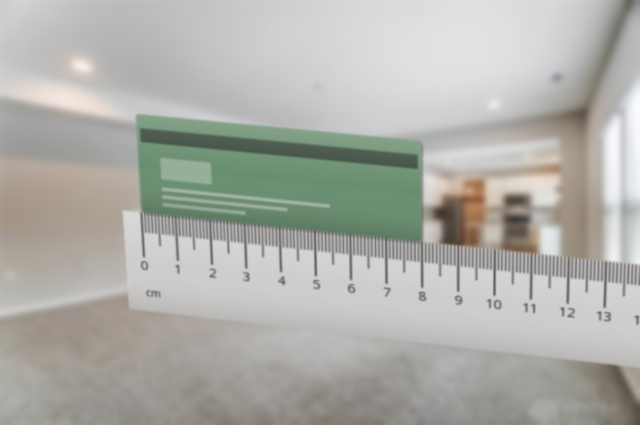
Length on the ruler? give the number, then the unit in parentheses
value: 8 (cm)
